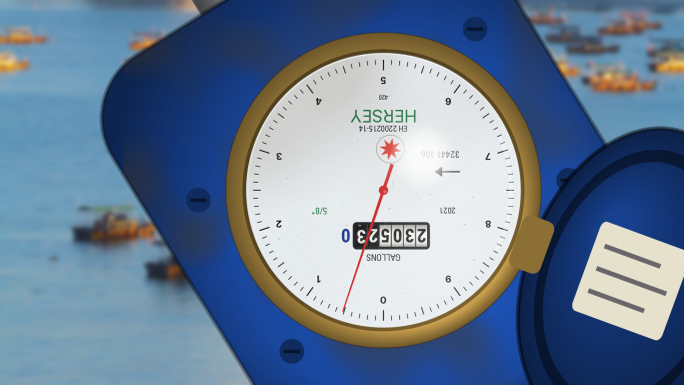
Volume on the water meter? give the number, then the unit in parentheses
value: 2305230.5 (gal)
